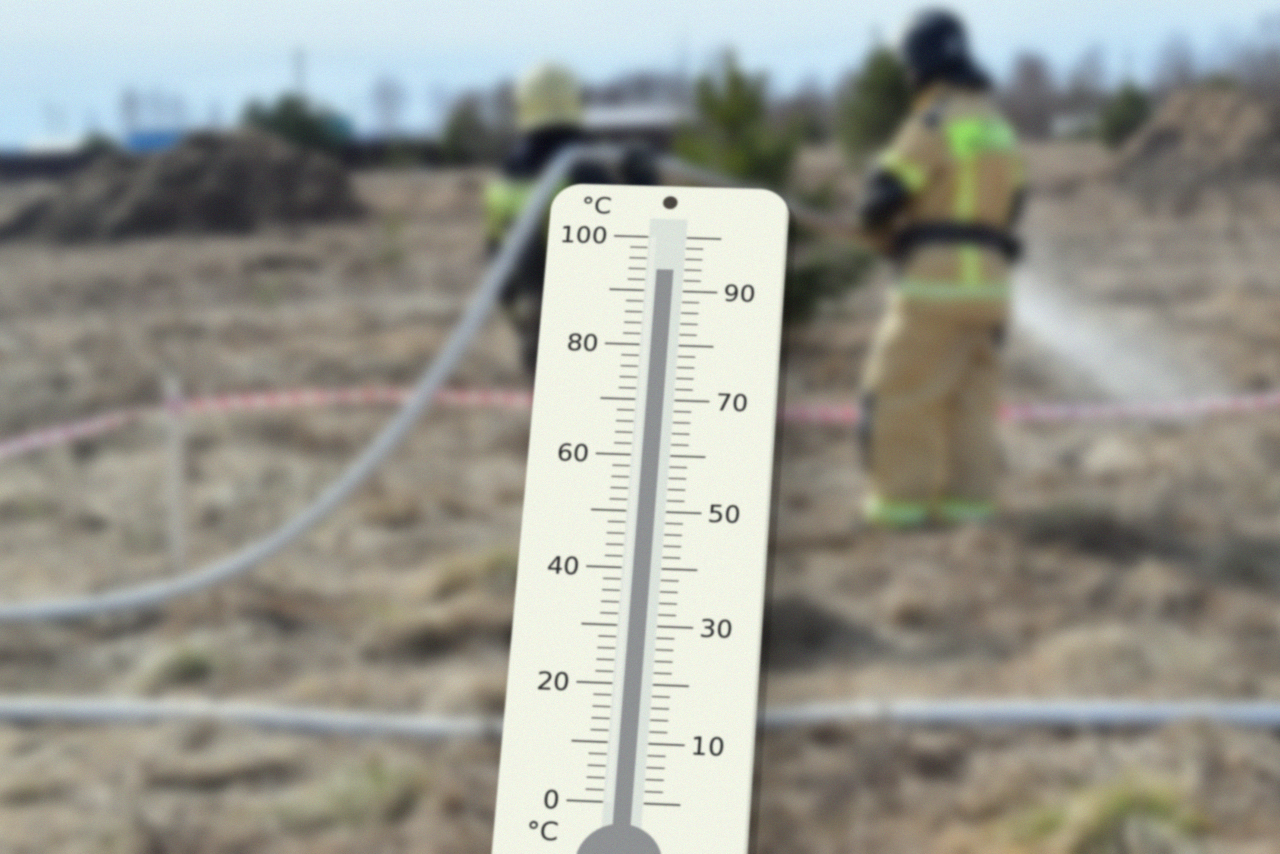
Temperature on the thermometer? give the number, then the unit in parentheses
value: 94 (°C)
